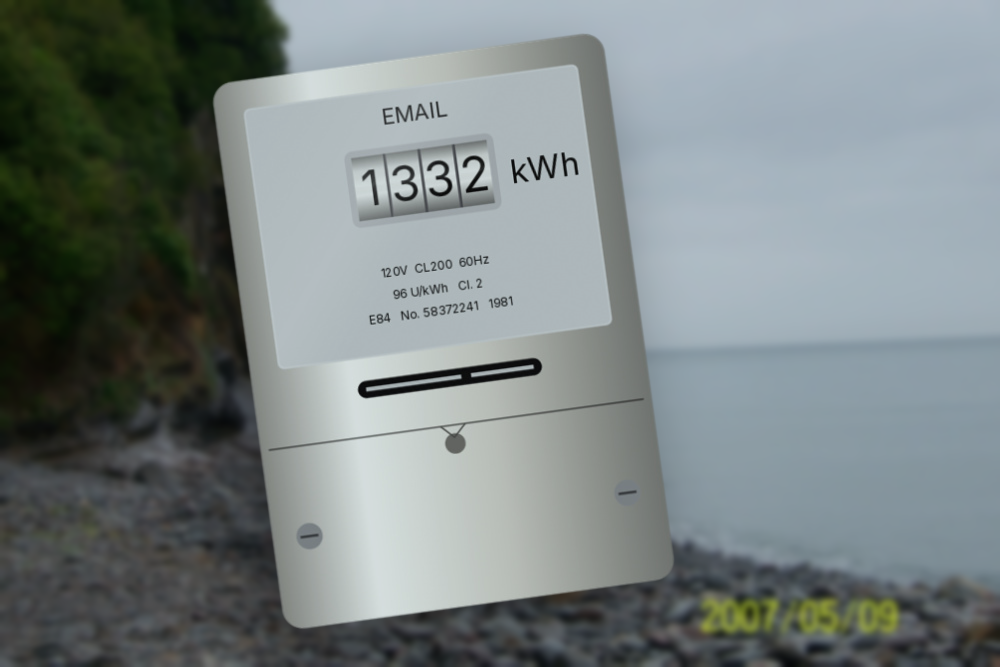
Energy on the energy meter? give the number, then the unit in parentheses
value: 1332 (kWh)
